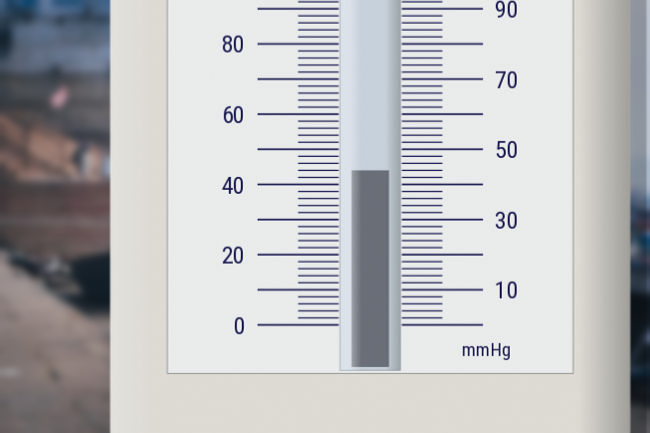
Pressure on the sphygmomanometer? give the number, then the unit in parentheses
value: 44 (mmHg)
